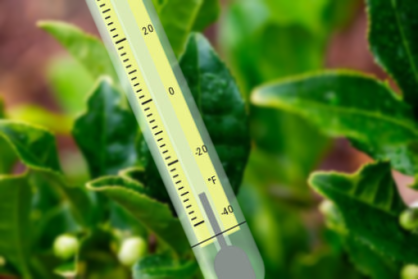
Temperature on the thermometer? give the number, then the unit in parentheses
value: -32 (°F)
